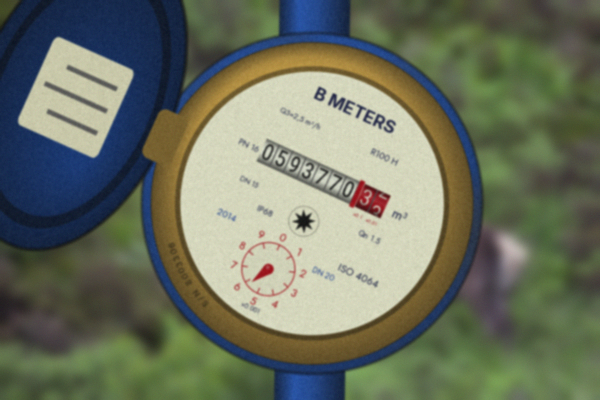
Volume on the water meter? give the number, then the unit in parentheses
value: 593770.325 (m³)
